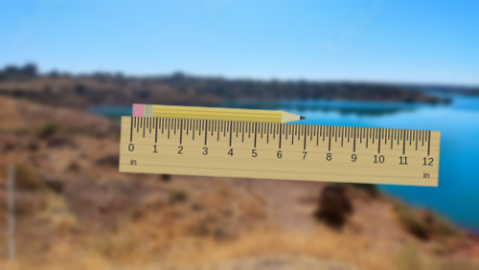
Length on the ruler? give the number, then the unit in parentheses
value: 7 (in)
